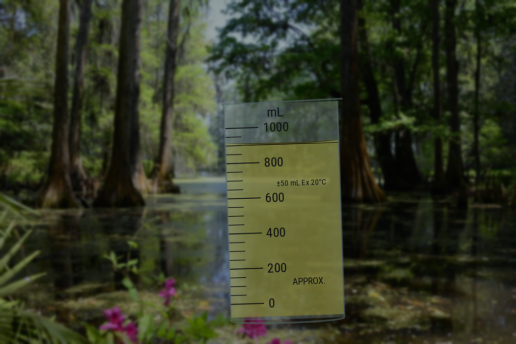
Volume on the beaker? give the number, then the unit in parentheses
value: 900 (mL)
